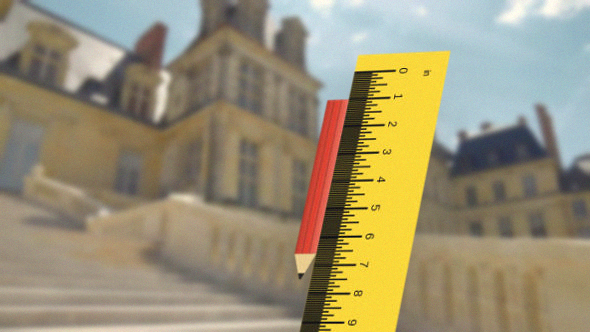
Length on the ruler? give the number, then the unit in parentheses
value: 6.5 (in)
